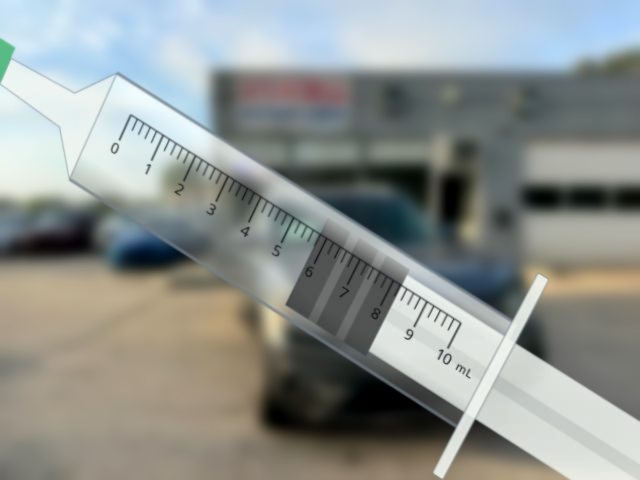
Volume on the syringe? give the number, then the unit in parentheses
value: 5.8 (mL)
